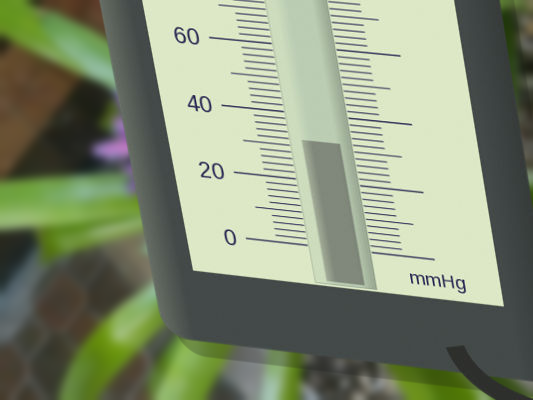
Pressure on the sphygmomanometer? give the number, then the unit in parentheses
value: 32 (mmHg)
